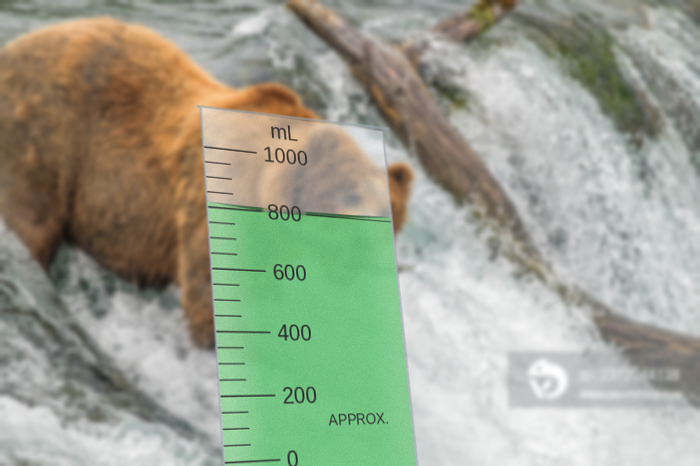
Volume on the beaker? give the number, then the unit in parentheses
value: 800 (mL)
